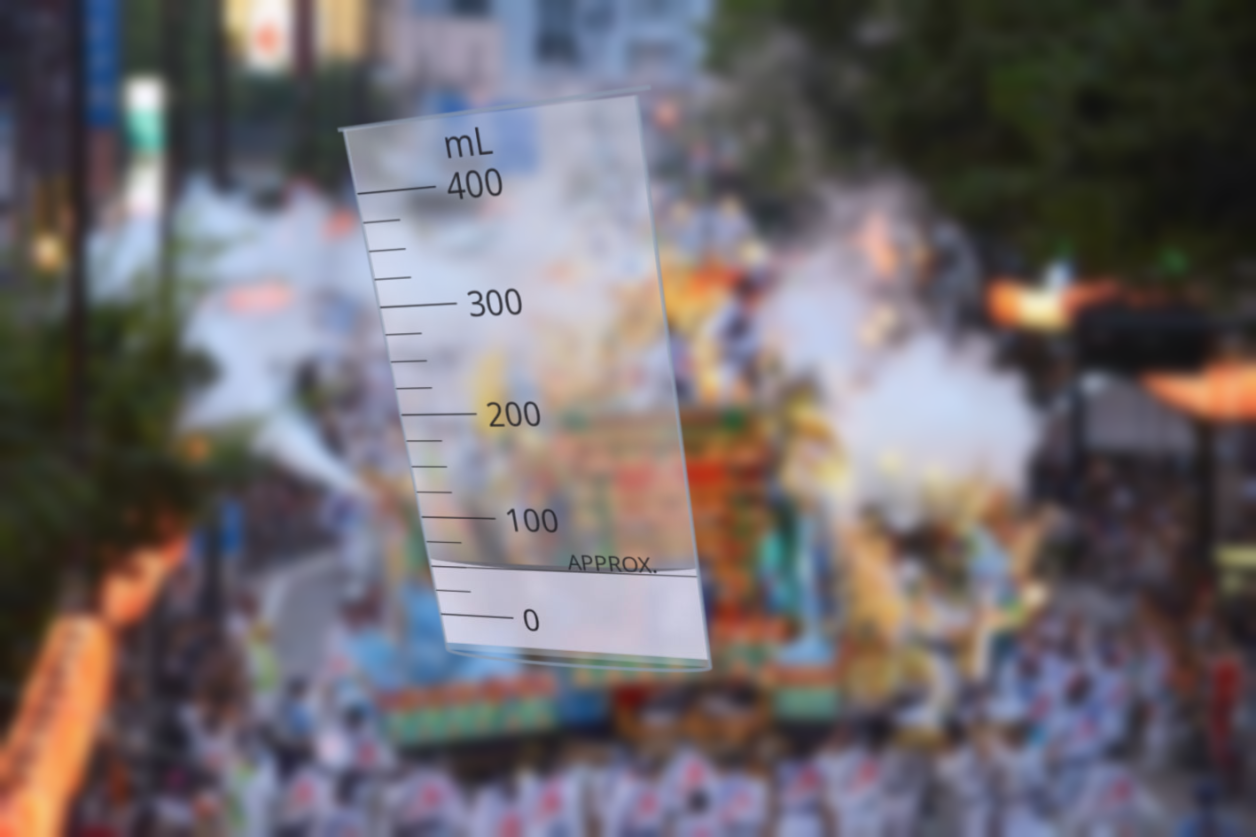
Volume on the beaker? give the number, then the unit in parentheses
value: 50 (mL)
